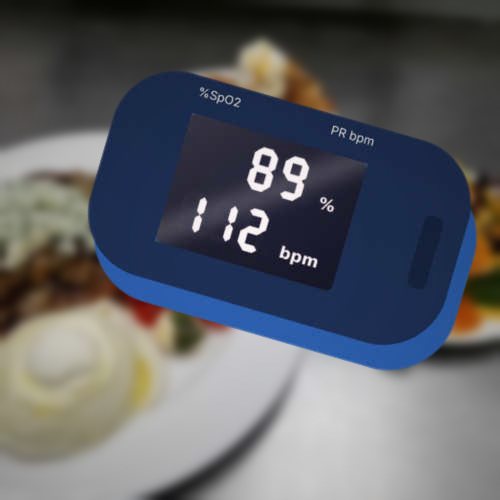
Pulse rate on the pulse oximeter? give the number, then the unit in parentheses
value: 112 (bpm)
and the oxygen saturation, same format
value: 89 (%)
